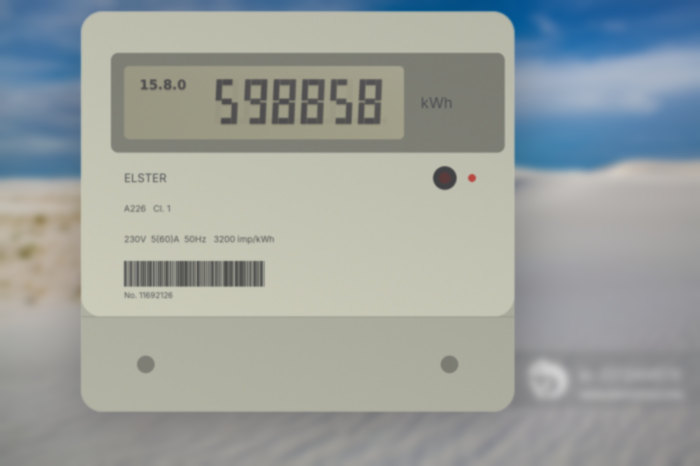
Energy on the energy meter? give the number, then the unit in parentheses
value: 598858 (kWh)
